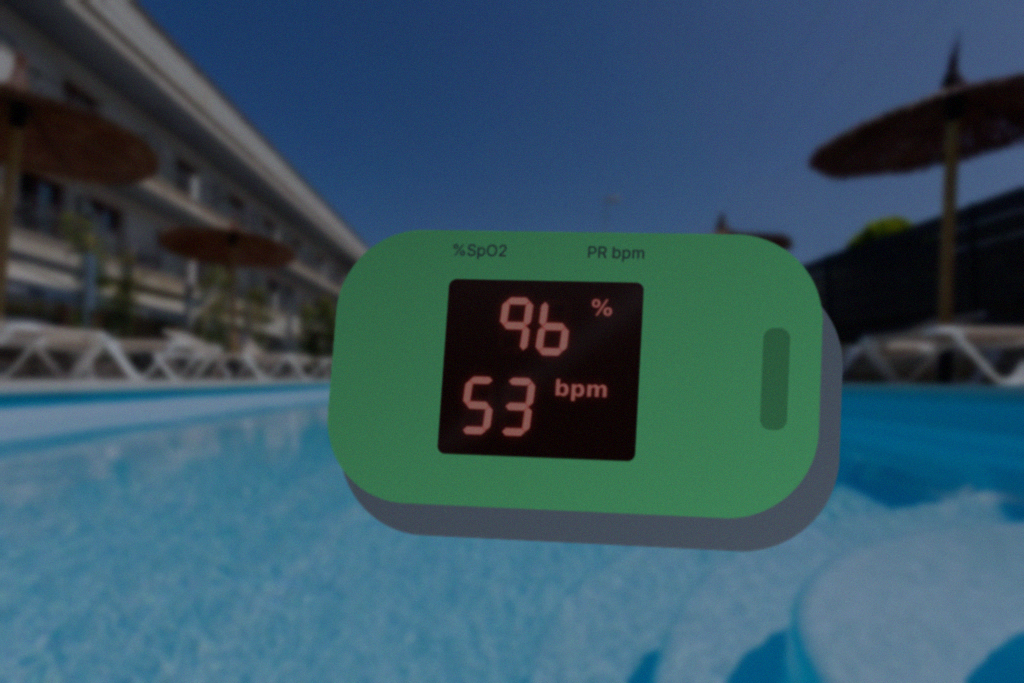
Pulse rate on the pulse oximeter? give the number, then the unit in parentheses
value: 53 (bpm)
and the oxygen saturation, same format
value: 96 (%)
